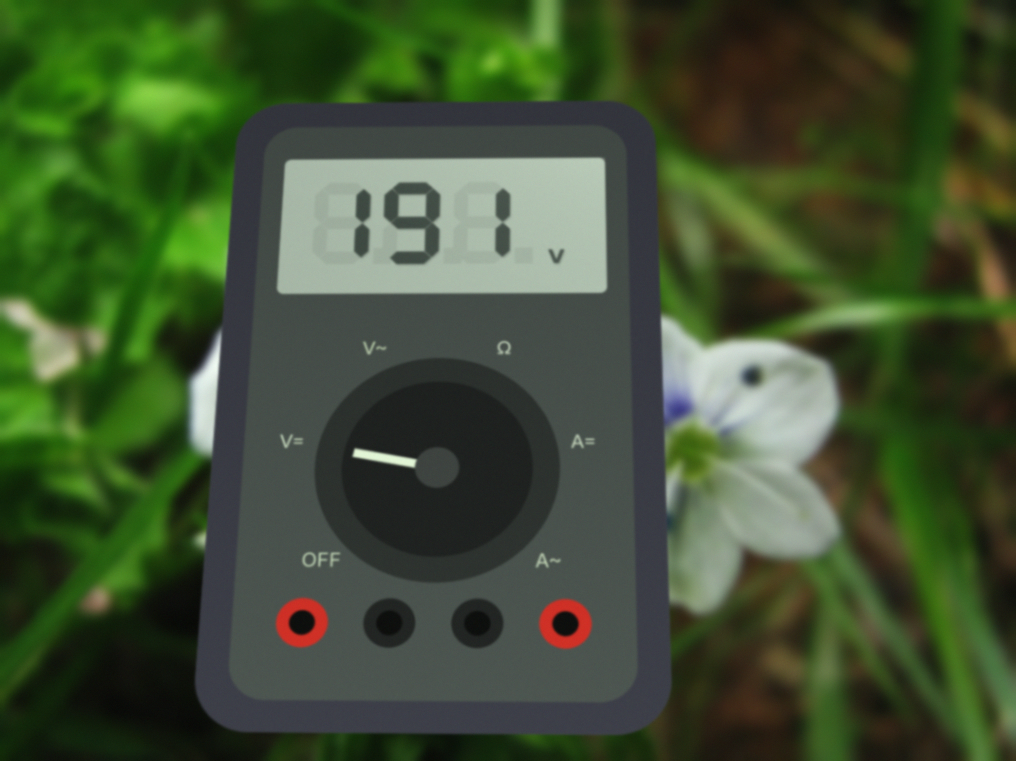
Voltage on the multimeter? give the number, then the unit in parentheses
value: 191 (V)
